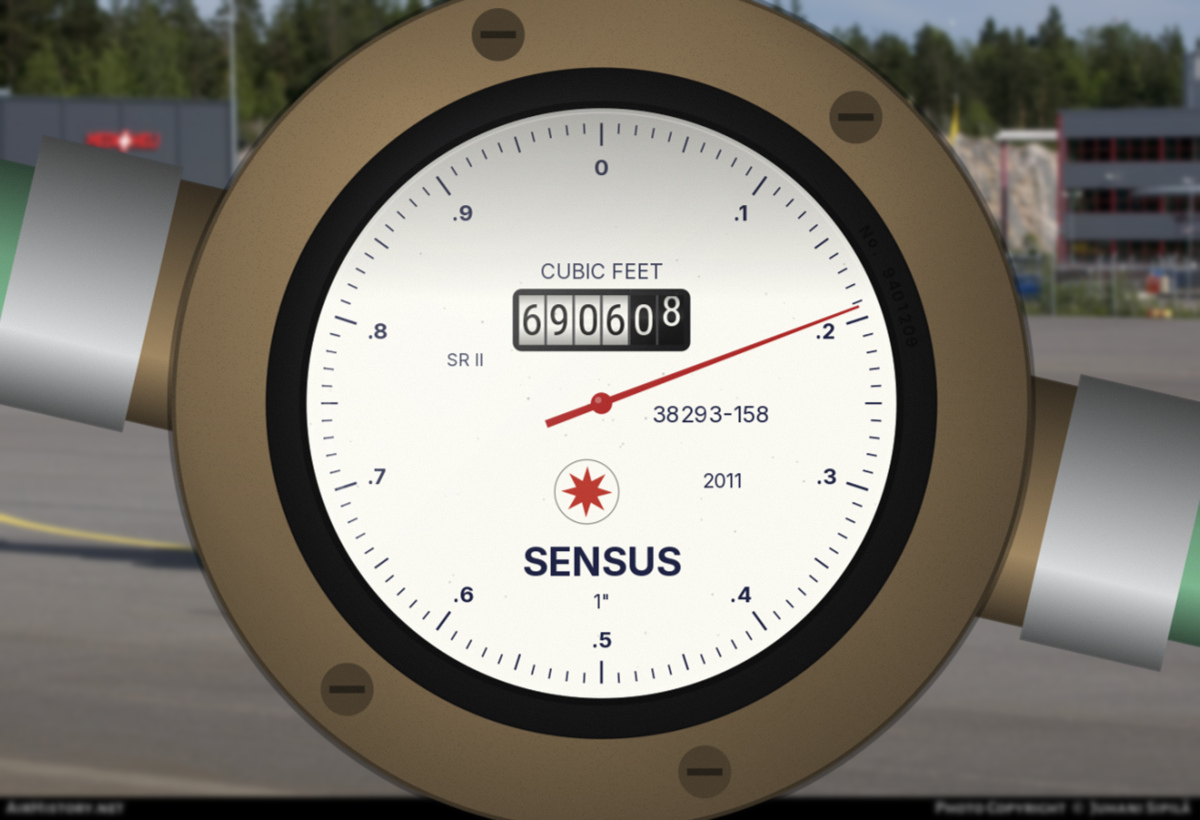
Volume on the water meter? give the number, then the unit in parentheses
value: 690608.19 (ft³)
